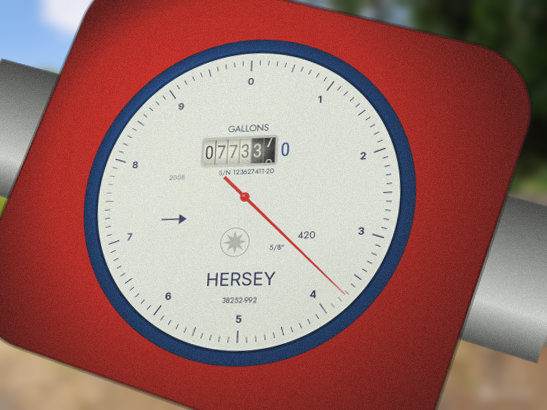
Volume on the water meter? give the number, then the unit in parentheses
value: 773373.7 (gal)
